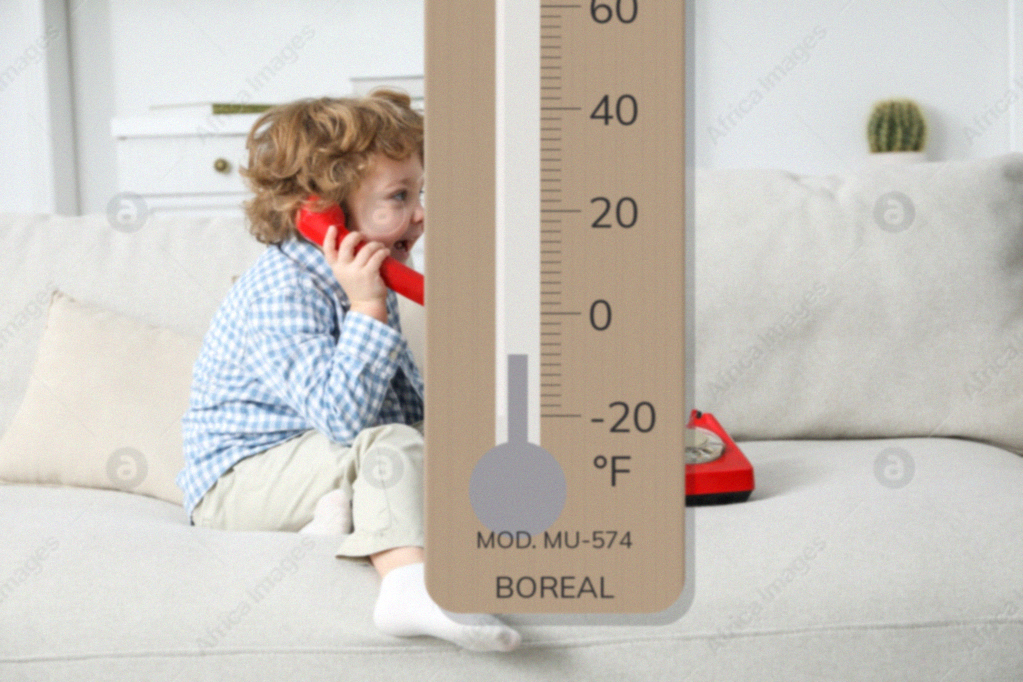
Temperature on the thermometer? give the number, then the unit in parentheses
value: -8 (°F)
